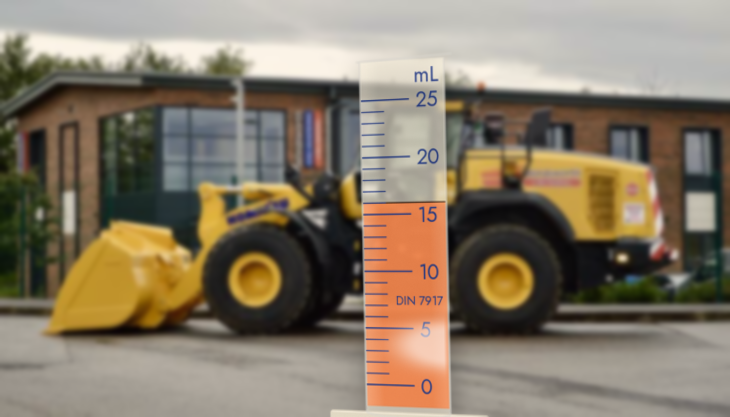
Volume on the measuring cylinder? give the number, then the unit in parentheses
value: 16 (mL)
